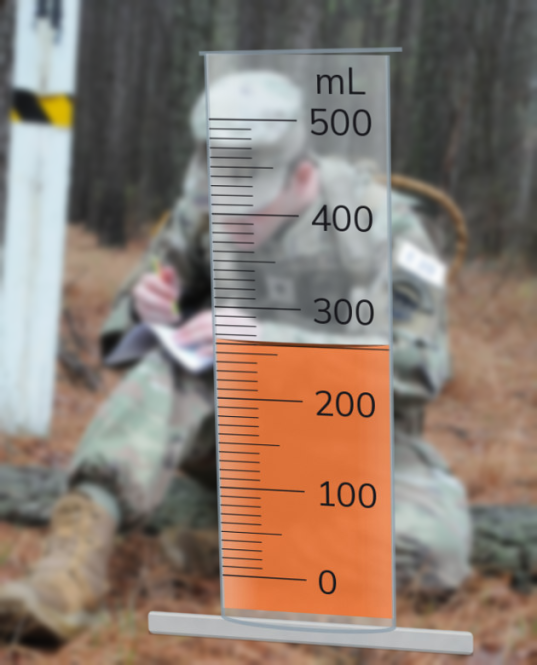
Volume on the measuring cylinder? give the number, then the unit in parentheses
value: 260 (mL)
